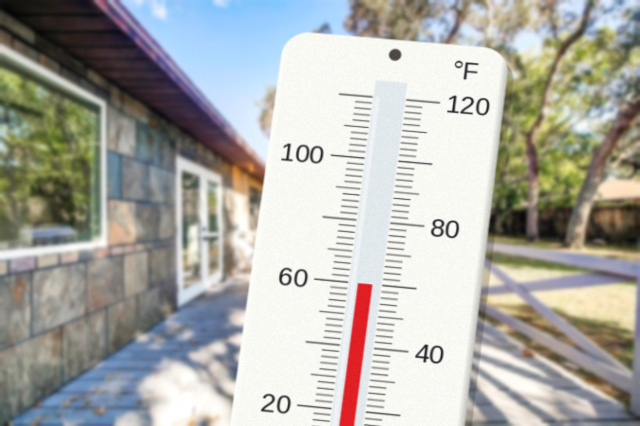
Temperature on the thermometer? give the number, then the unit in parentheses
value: 60 (°F)
